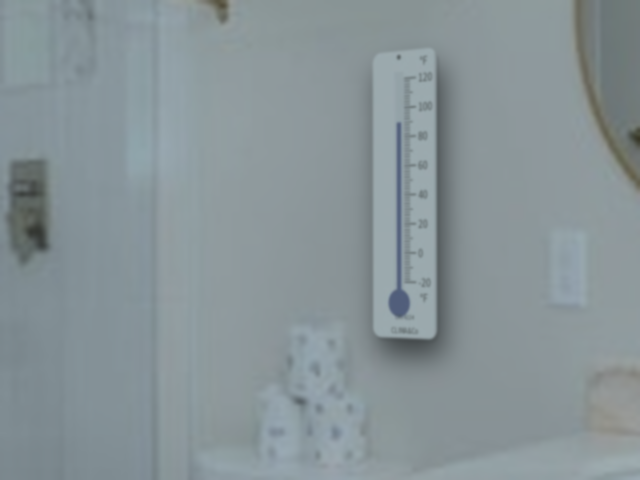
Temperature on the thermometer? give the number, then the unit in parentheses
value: 90 (°F)
